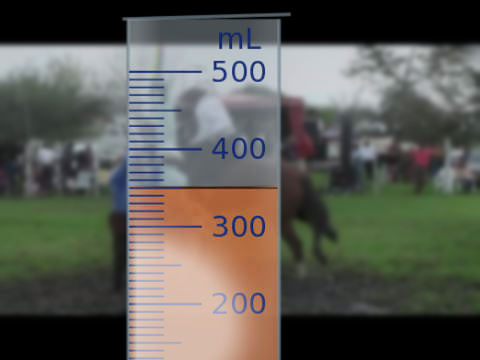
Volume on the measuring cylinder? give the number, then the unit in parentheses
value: 350 (mL)
